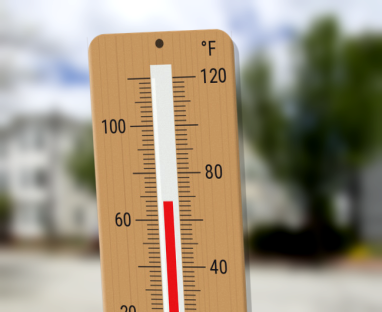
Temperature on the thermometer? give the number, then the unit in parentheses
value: 68 (°F)
